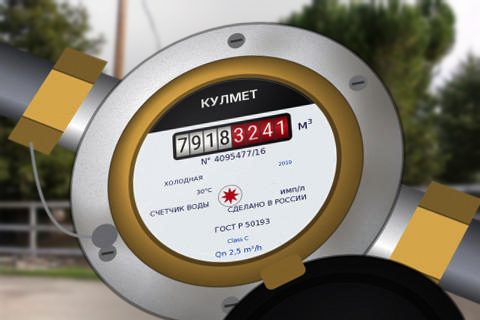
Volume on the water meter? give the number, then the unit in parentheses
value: 7918.3241 (m³)
